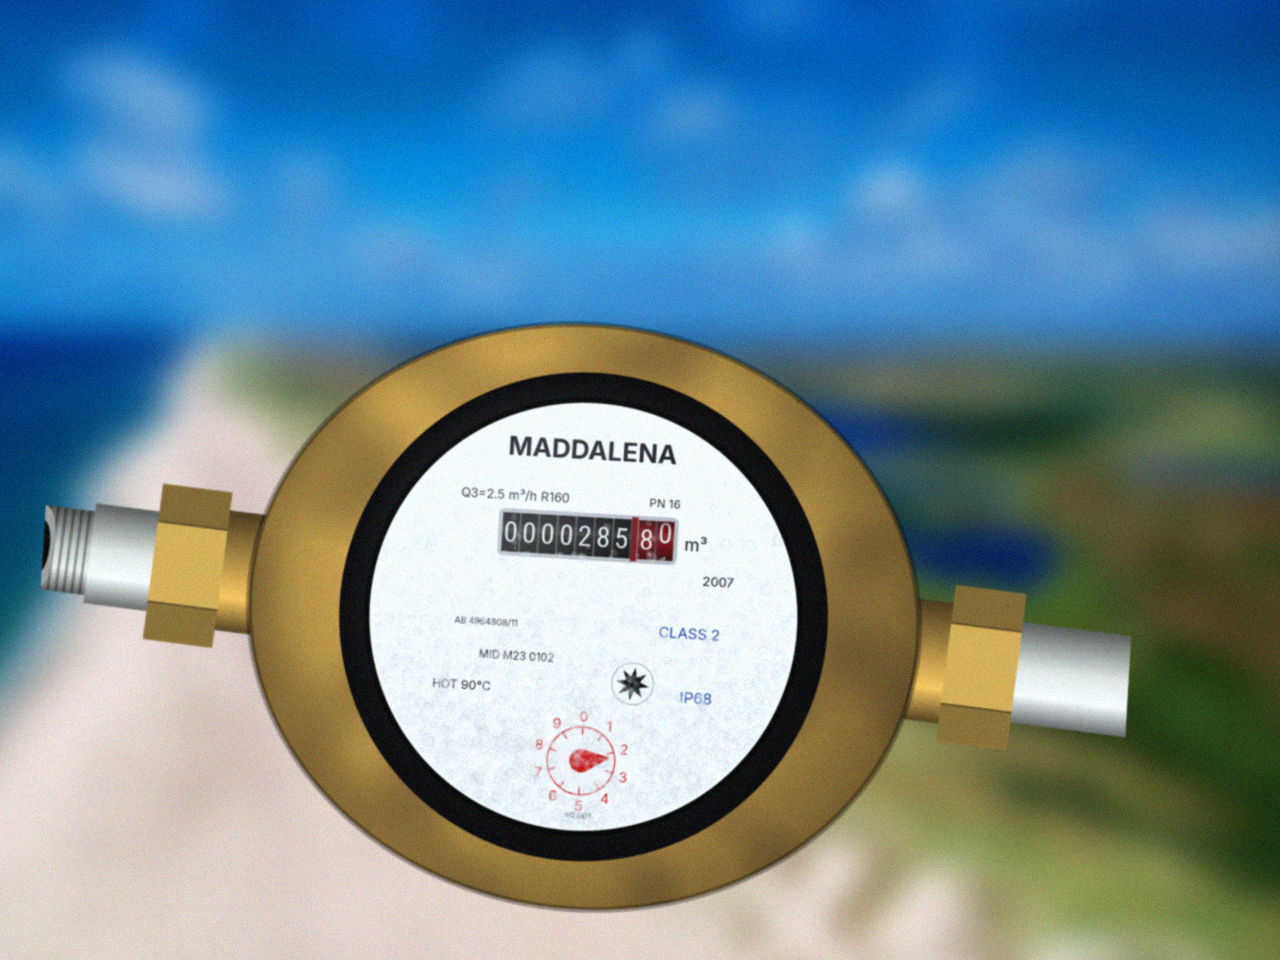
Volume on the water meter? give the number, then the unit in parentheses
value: 285.802 (m³)
